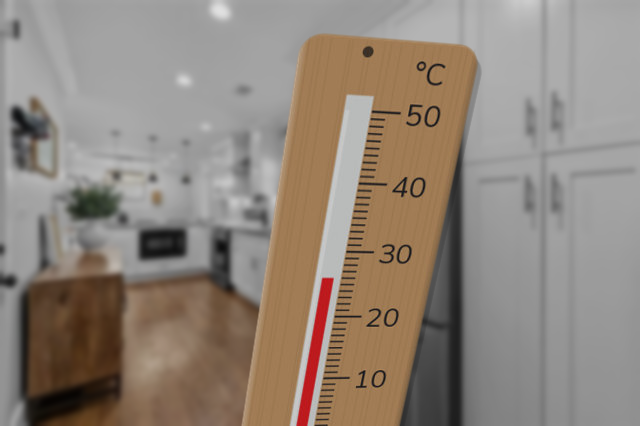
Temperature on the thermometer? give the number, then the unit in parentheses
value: 26 (°C)
